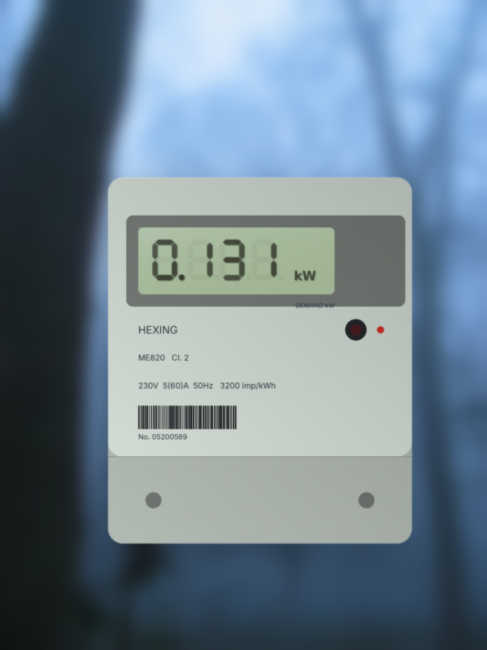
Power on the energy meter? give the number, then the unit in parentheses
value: 0.131 (kW)
